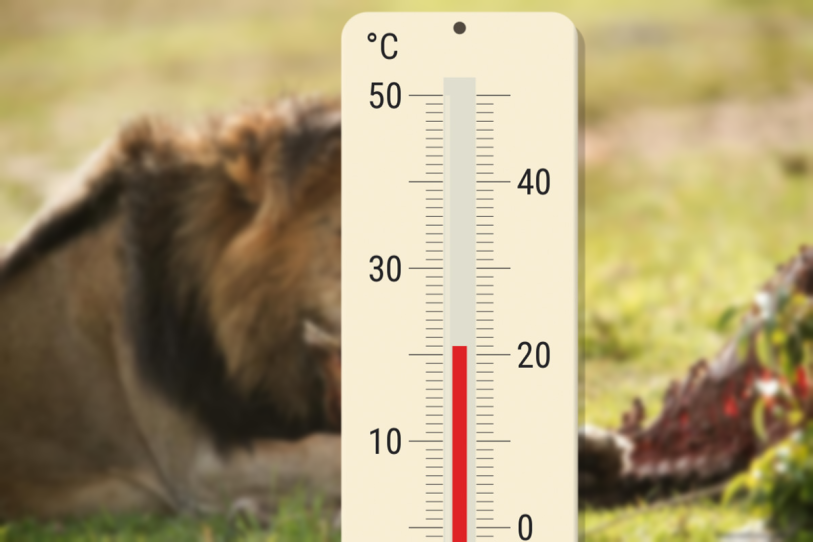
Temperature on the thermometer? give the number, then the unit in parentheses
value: 21 (°C)
